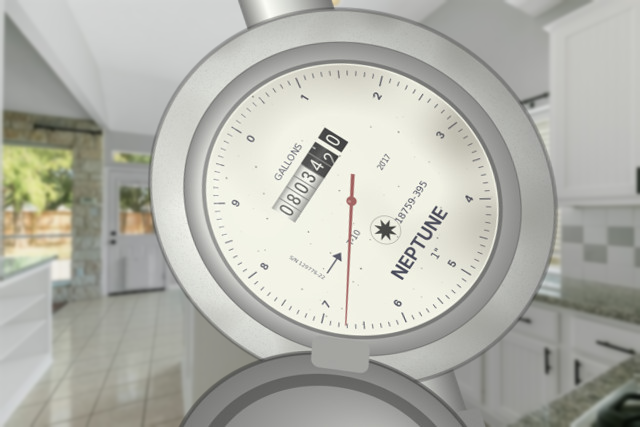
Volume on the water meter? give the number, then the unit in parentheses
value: 803416.7 (gal)
